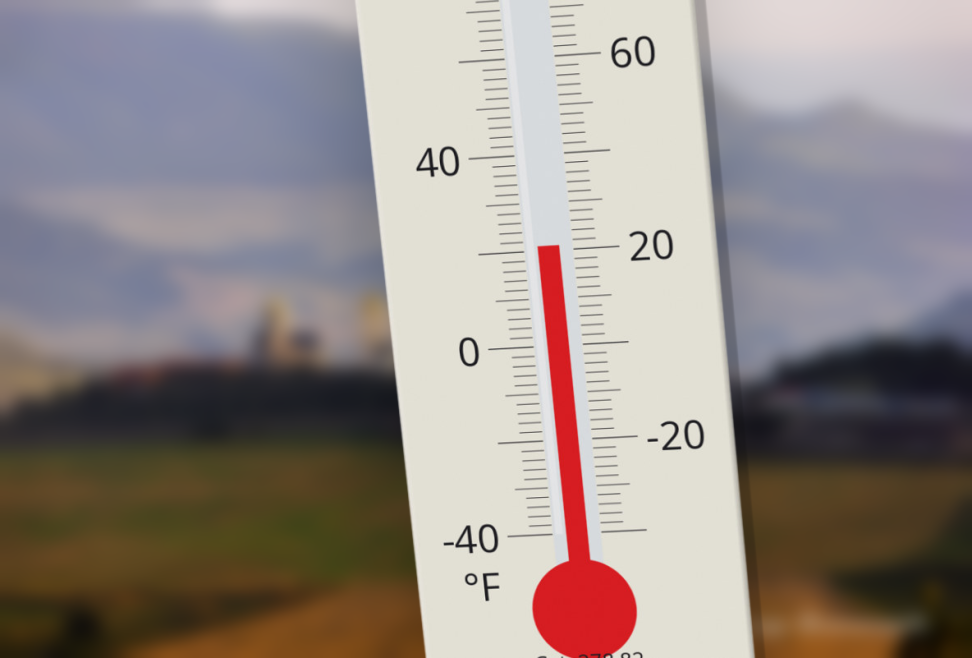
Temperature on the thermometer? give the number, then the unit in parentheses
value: 21 (°F)
